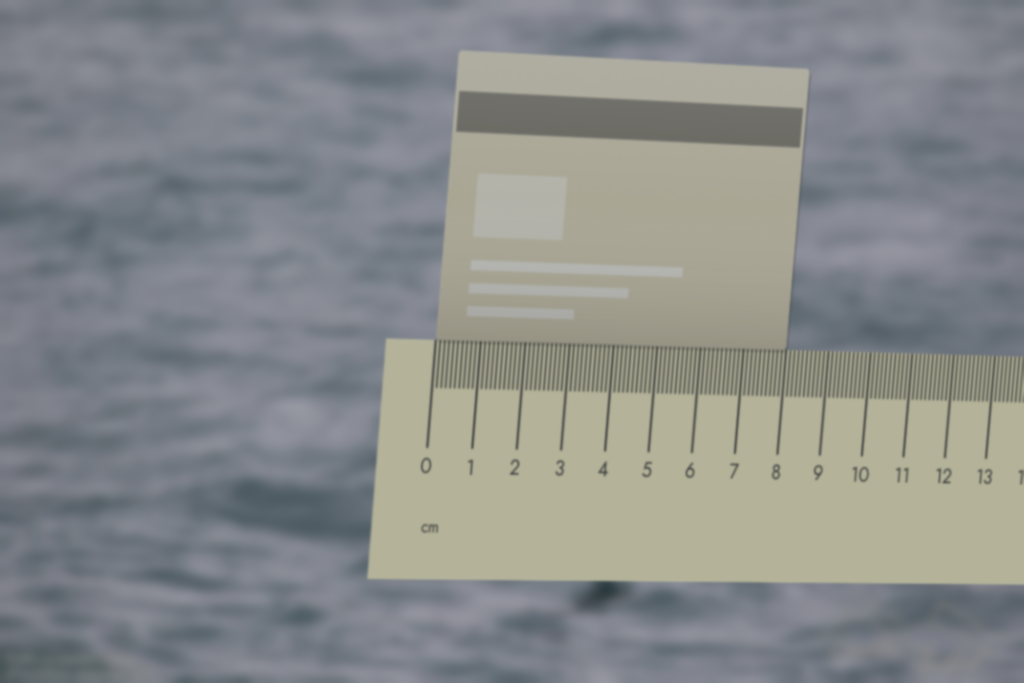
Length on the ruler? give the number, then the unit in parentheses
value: 8 (cm)
